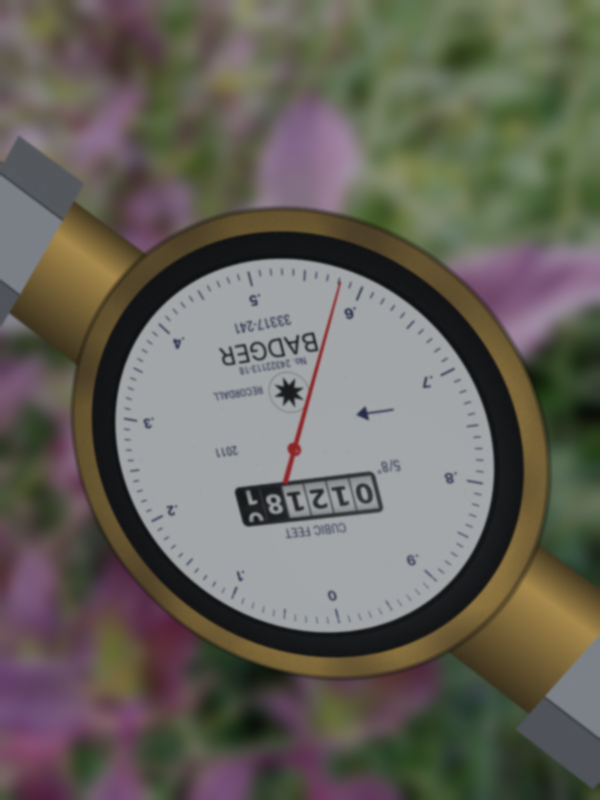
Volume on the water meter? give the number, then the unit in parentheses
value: 12180.58 (ft³)
